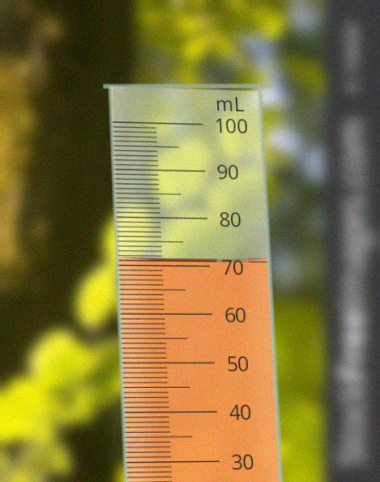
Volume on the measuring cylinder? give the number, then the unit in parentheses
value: 71 (mL)
